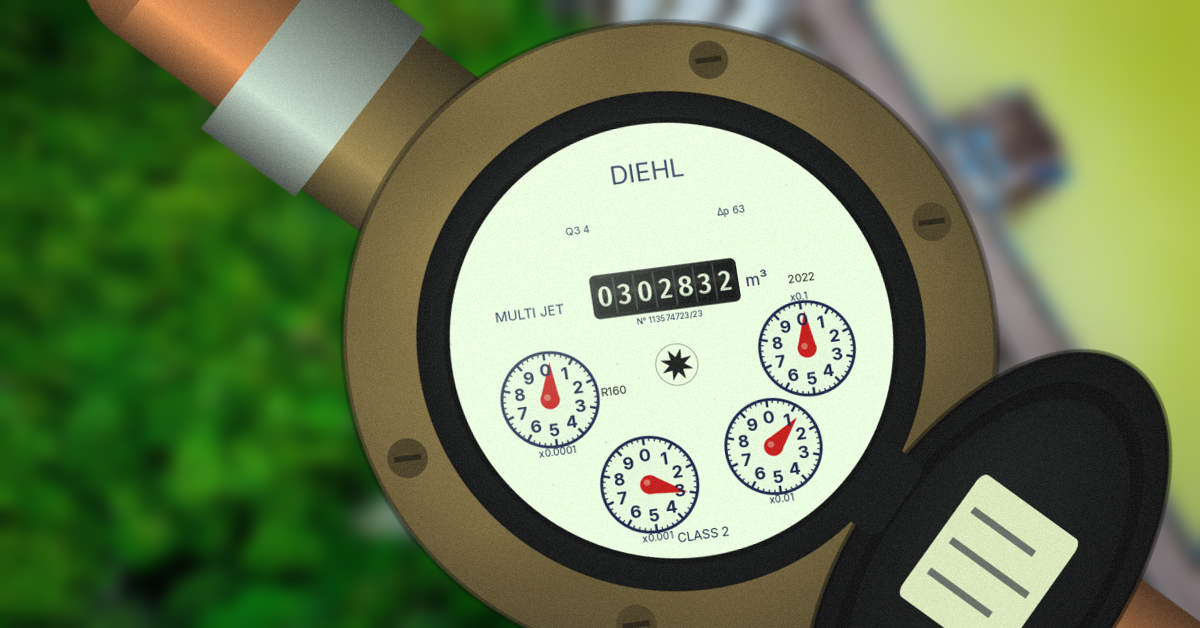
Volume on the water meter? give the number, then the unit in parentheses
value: 302832.0130 (m³)
